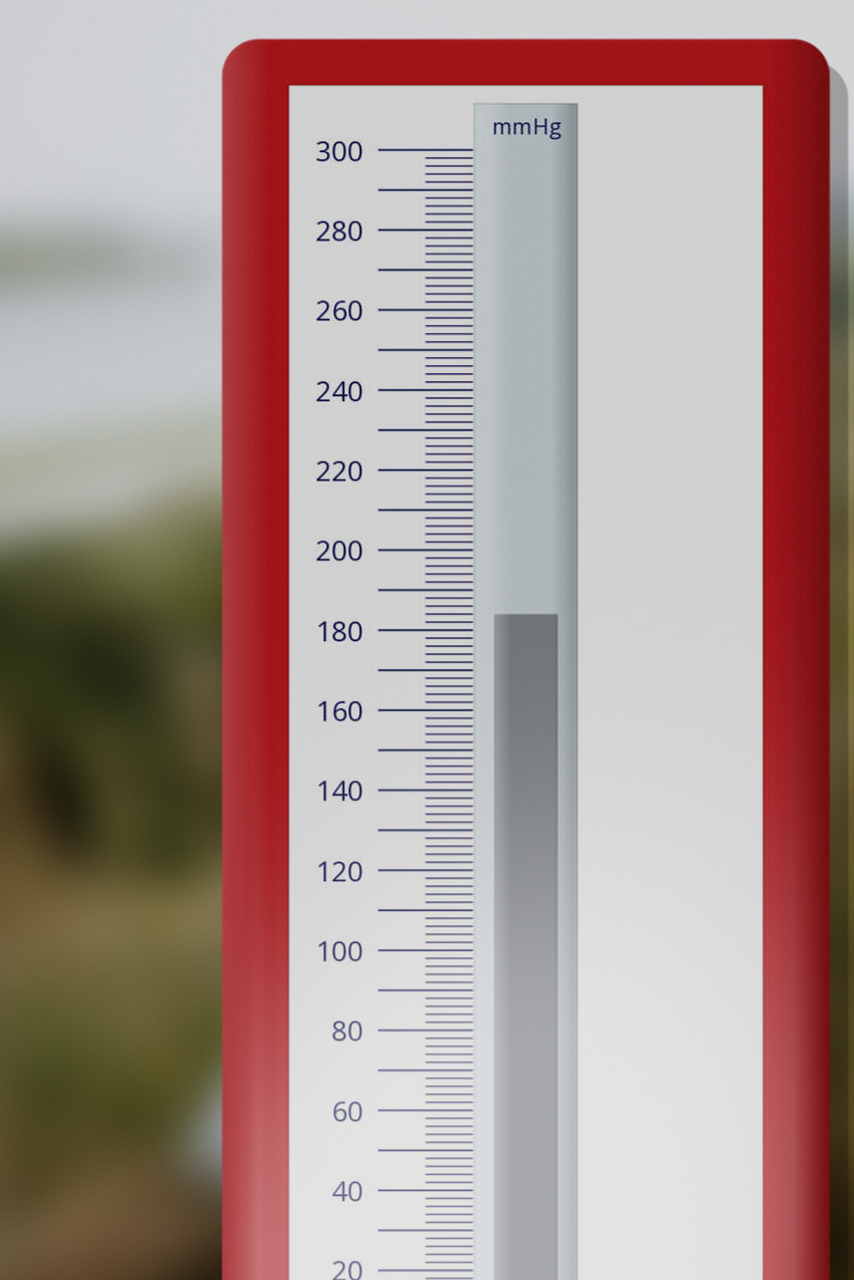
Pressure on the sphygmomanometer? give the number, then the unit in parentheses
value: 184 (mmHg)
